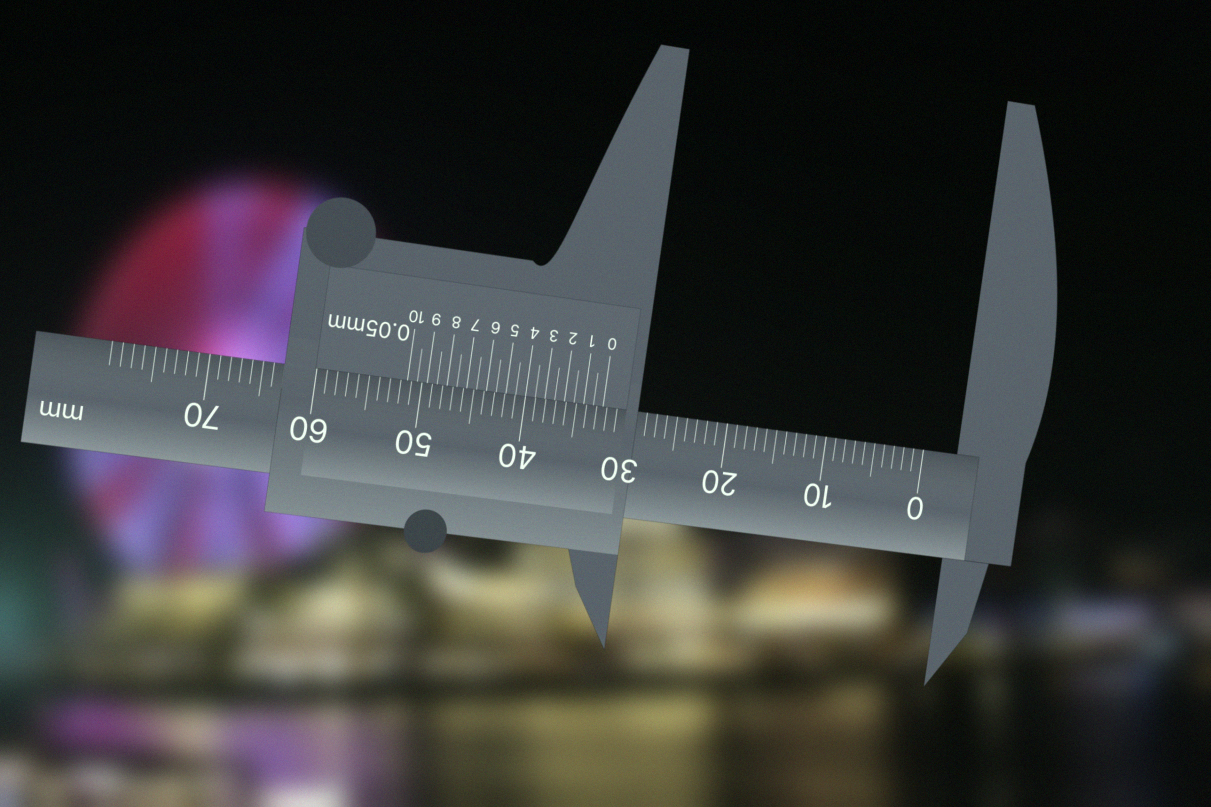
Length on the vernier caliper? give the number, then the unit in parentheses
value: 32.4 (mm)
